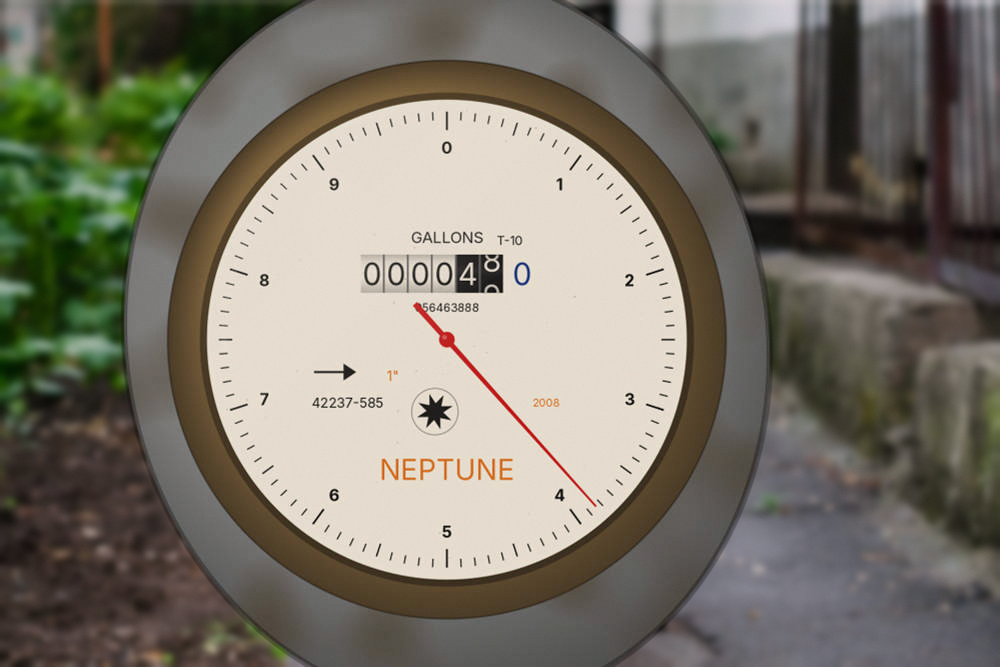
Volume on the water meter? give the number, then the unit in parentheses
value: 483.8 (gal)
